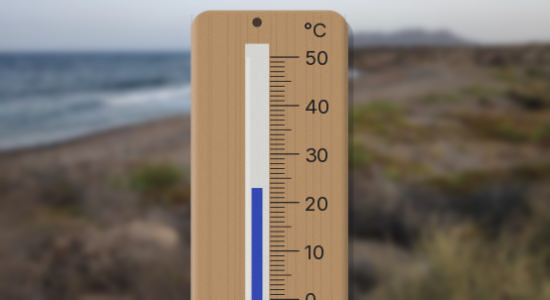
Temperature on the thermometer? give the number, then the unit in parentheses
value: 23 (°C)
